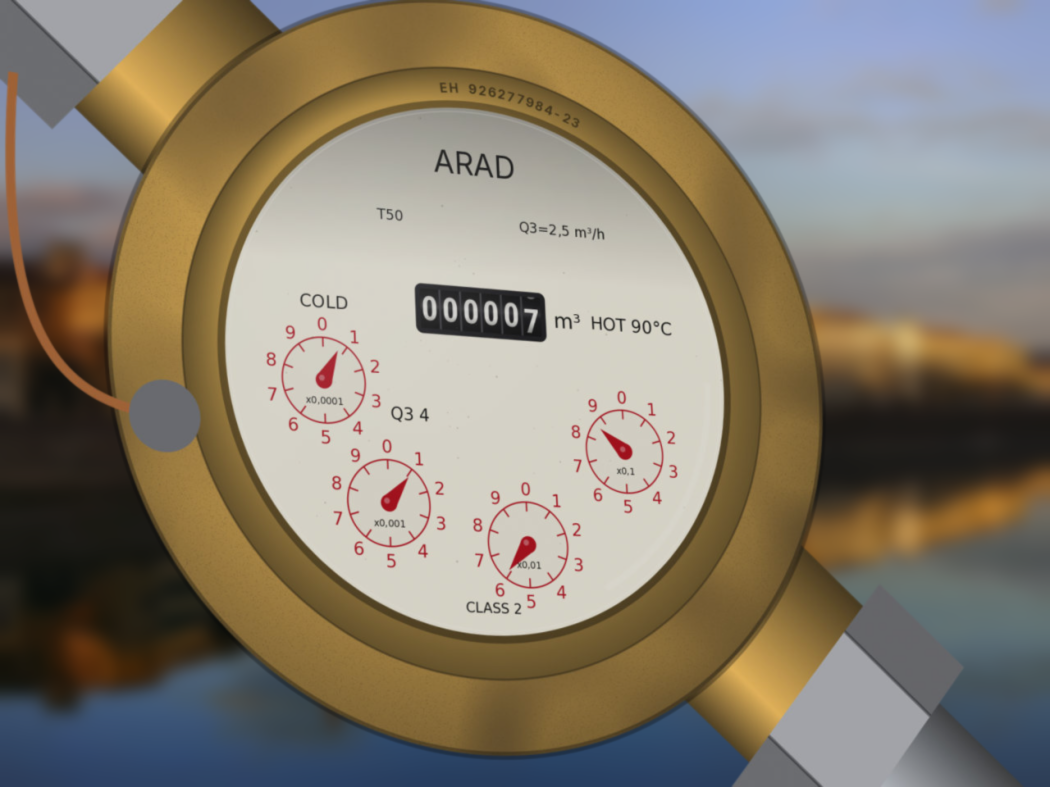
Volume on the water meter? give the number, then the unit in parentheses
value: 6.8610 (m³)
